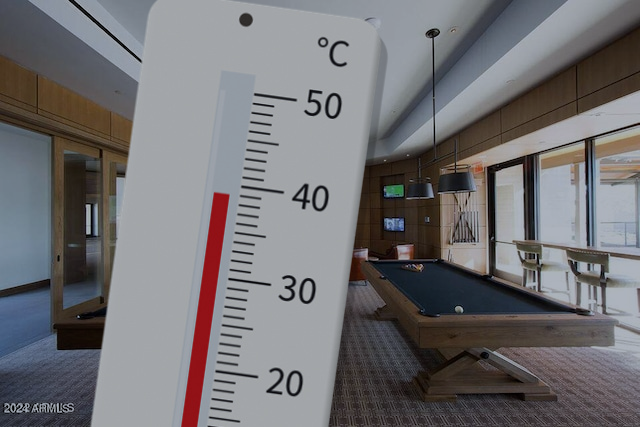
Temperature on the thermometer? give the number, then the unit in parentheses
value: 39 (°C)
